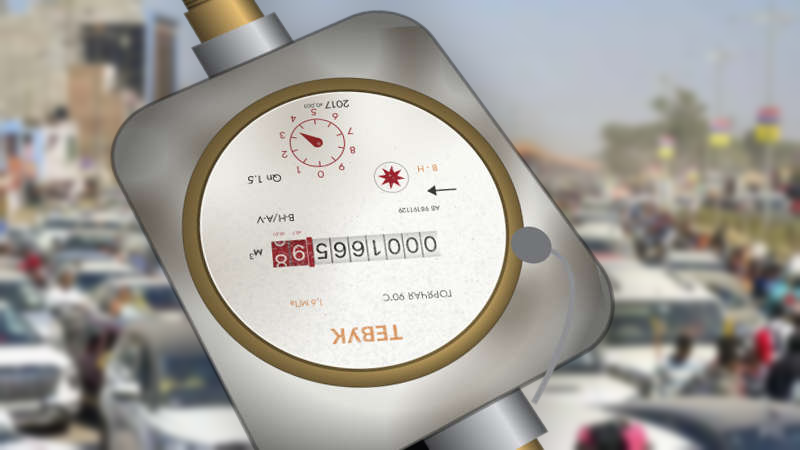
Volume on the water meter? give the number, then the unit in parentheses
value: 1665.983 (m³)
